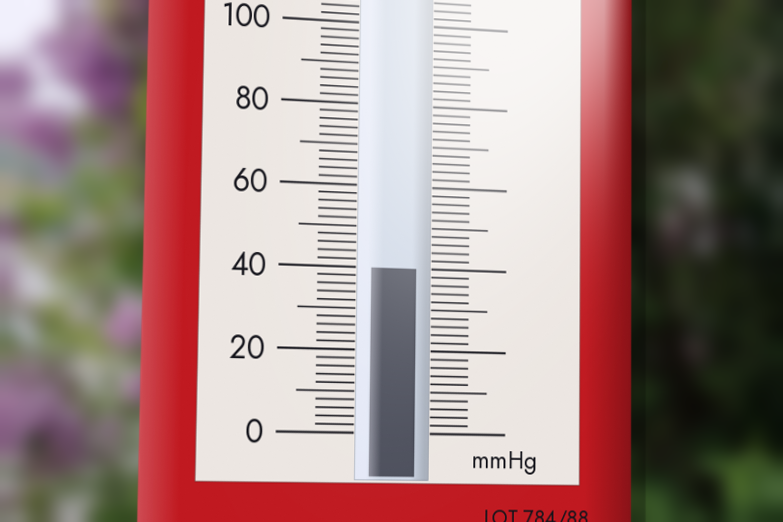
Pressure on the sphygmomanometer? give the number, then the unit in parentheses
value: 40 (mmHg)
